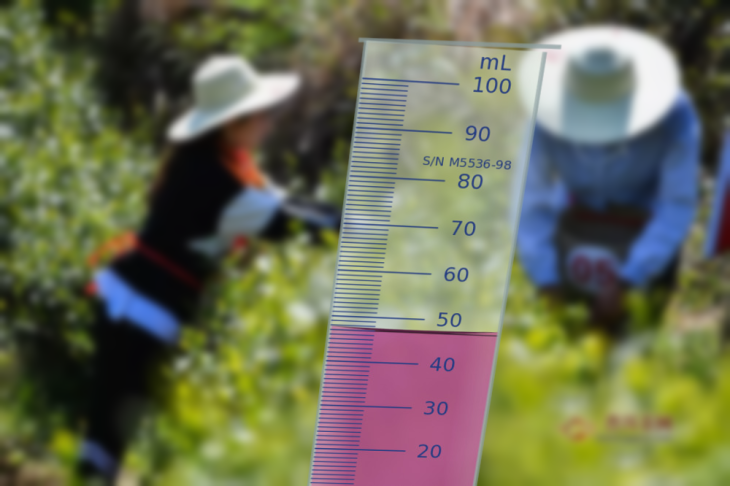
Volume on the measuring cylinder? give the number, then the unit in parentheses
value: 47 (mL)
